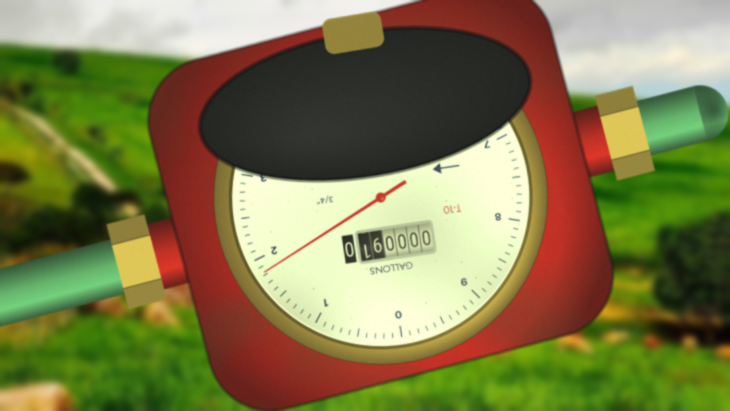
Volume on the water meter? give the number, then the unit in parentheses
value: 911.8 (gal)
